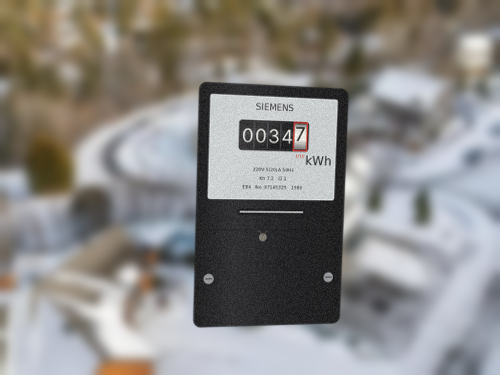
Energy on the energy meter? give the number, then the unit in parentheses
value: 34.7 (kWh)
